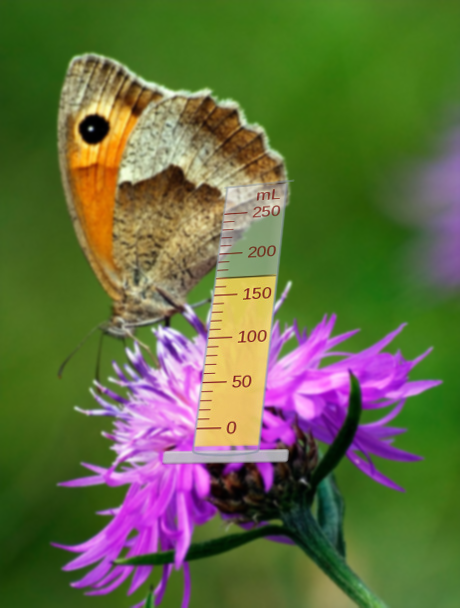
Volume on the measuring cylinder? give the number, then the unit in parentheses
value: 170 (mL)
